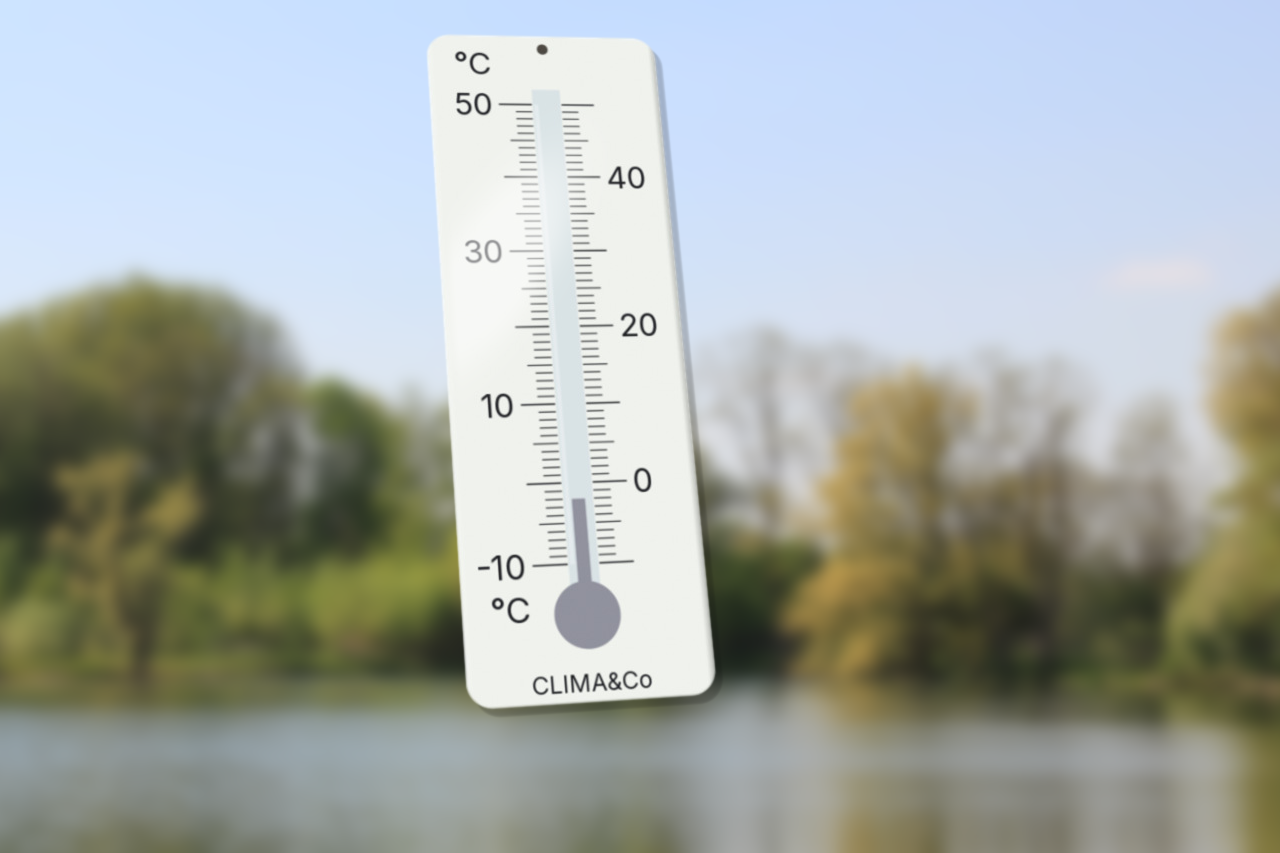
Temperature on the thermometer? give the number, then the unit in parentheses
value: -2 (°C)
